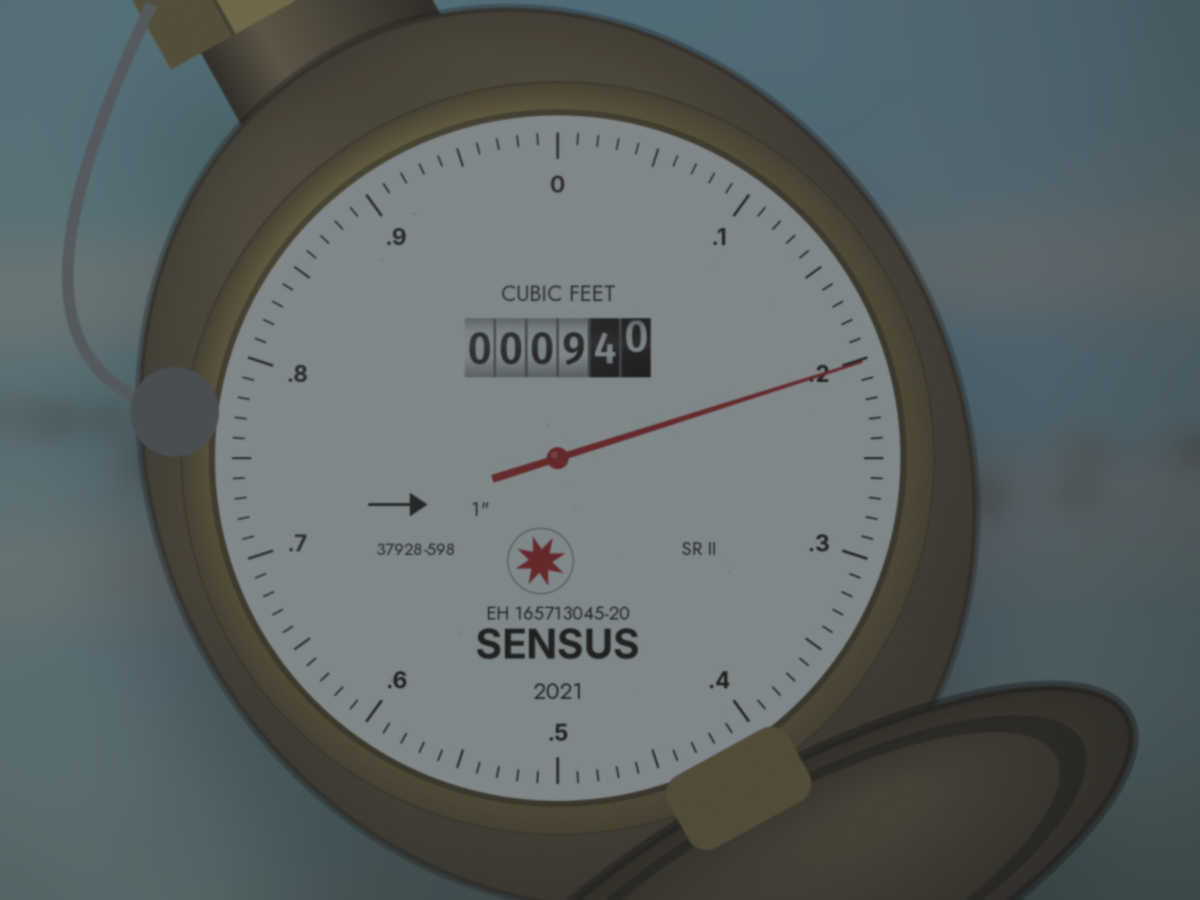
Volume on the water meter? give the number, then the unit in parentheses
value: 940.20 (ft³)
